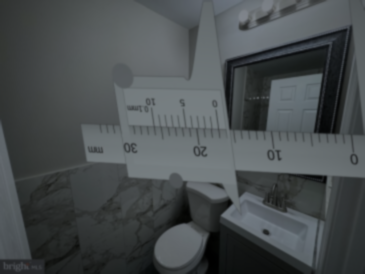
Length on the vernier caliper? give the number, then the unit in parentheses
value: 17.0 (mm)
